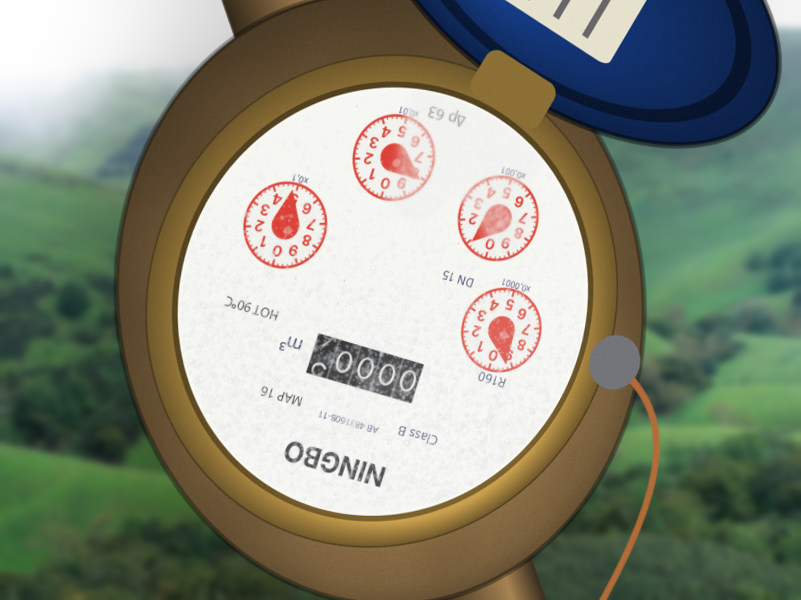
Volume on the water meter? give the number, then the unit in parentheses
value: 5.4809 (m³)
